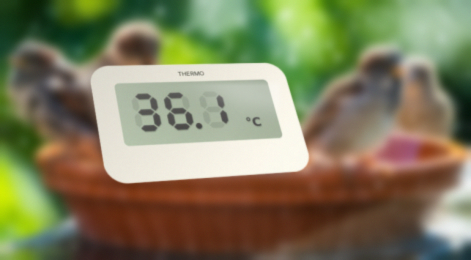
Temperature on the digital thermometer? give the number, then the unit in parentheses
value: 36.1 (°C)
